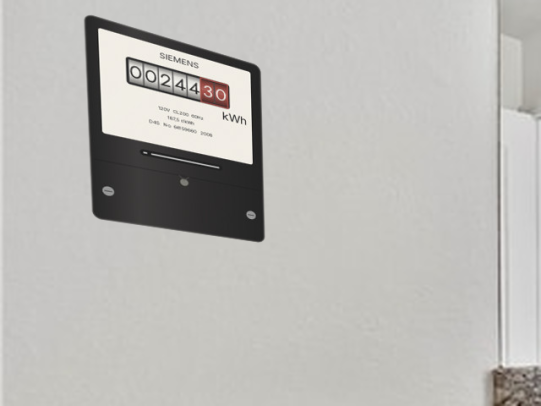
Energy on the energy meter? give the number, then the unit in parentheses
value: 244.30 (kWh)
